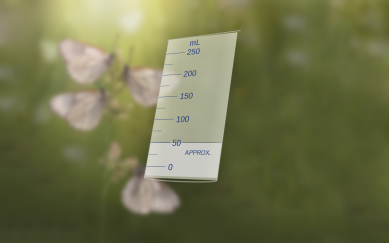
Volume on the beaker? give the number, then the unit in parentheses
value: 50 (mL)
